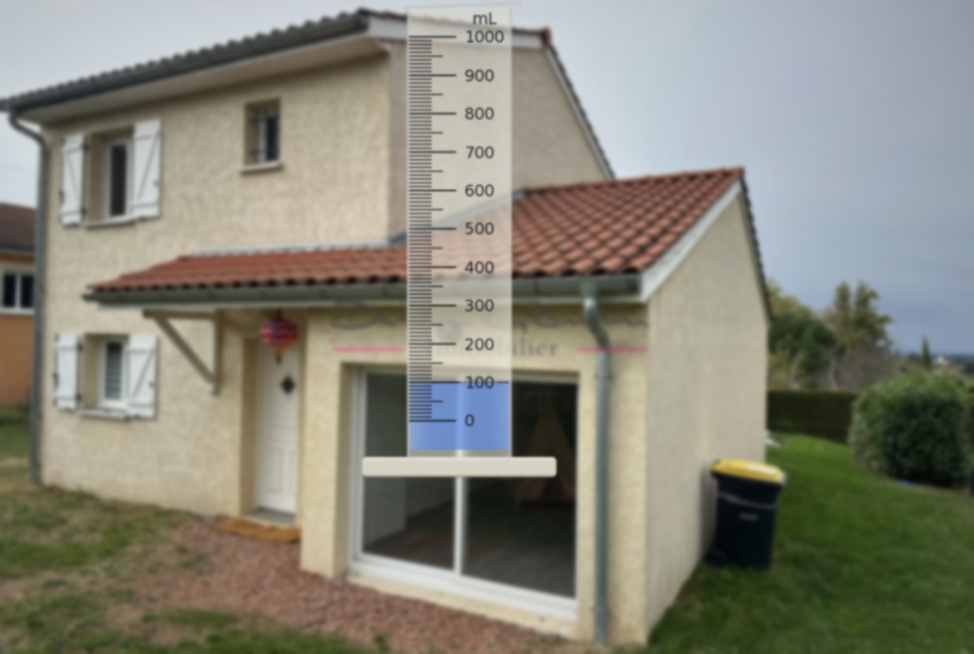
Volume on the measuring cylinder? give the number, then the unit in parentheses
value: 100 (mL)
